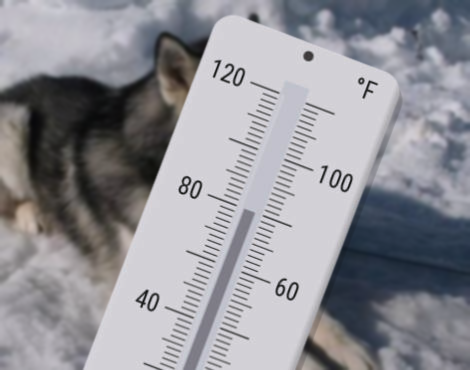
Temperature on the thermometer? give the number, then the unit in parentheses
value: 80 (°F)
